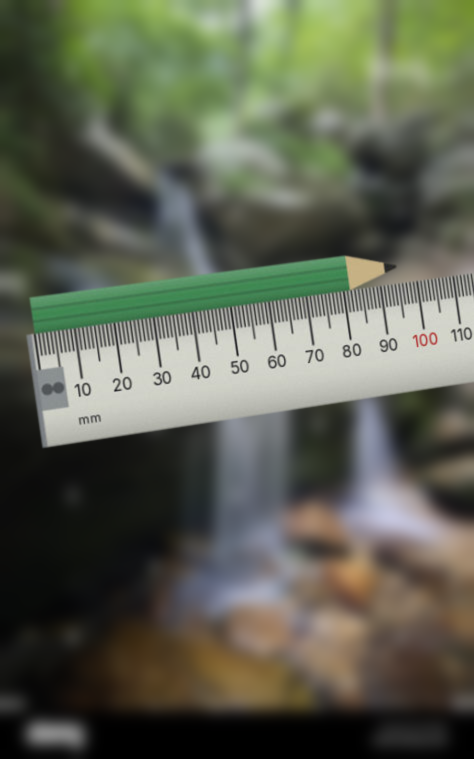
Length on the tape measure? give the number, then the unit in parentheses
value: 95 (mm)
